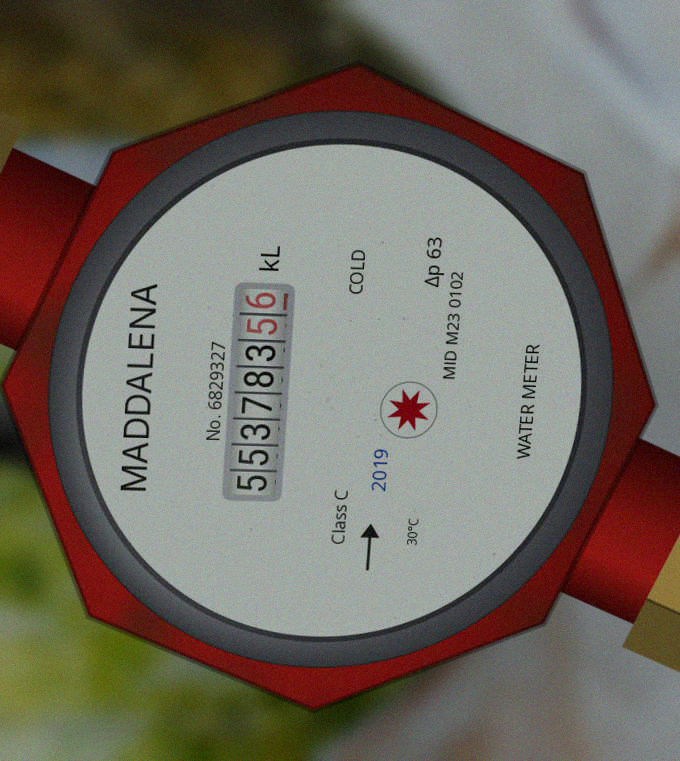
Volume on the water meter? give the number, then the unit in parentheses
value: 553783.56 (kL)
